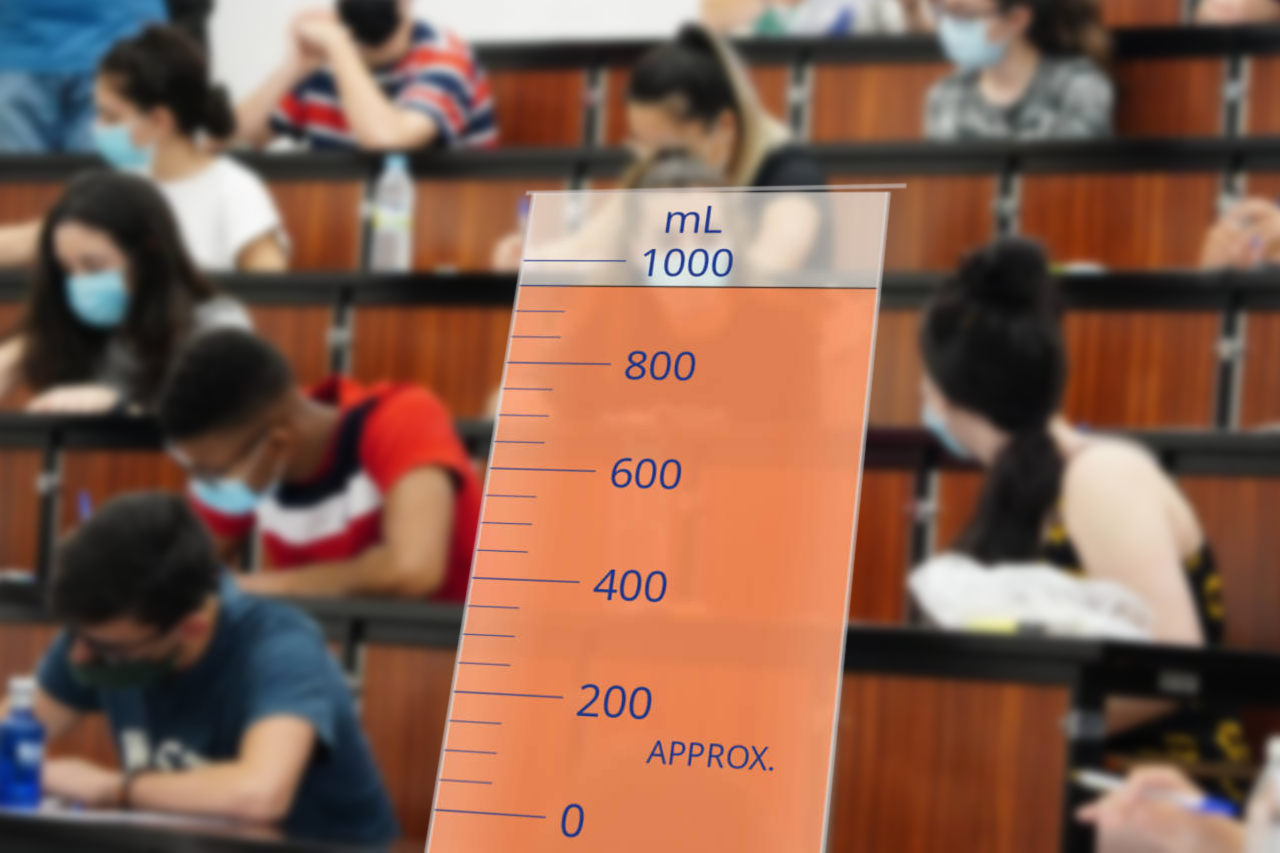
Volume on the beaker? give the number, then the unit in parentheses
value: 950 (mL)
